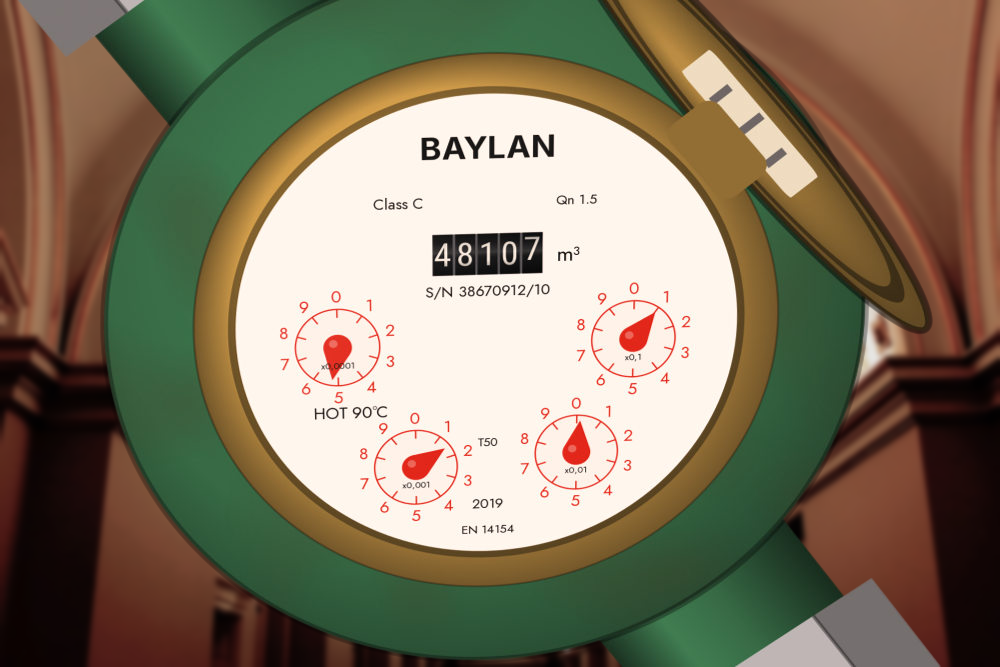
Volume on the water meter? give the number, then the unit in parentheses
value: 48107.1015 (m³)
